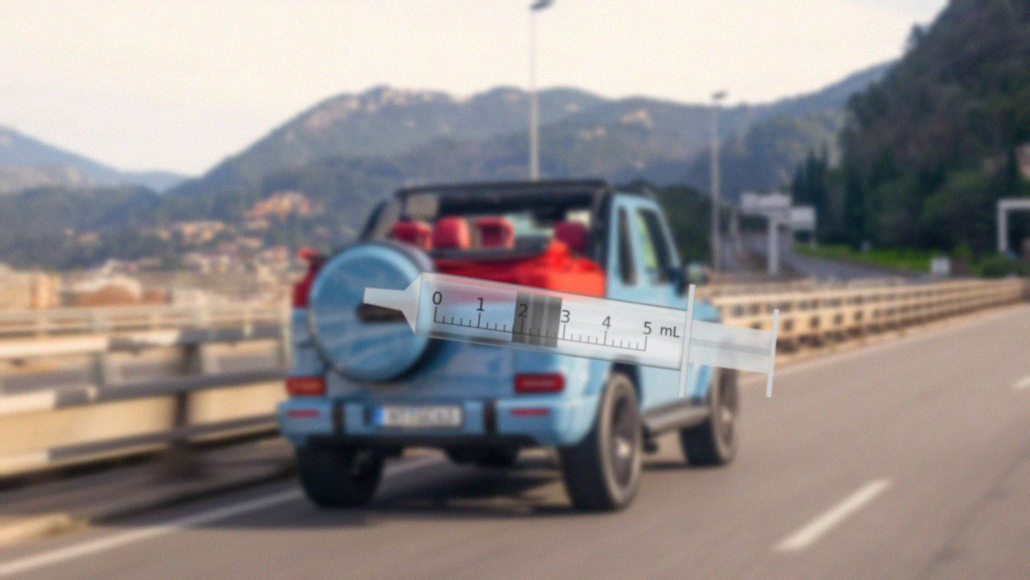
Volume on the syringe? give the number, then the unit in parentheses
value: 1.8 (mL)
